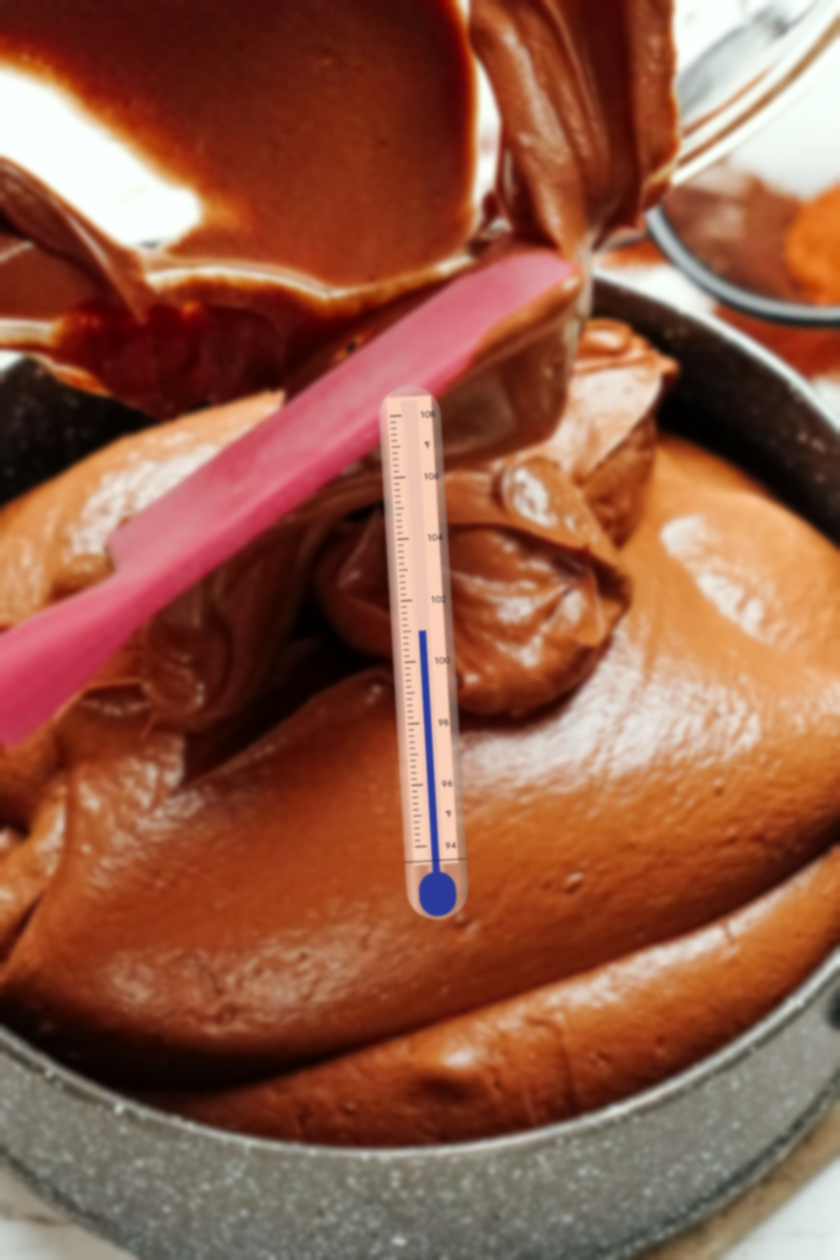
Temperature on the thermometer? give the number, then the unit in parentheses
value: 101 (°F)
